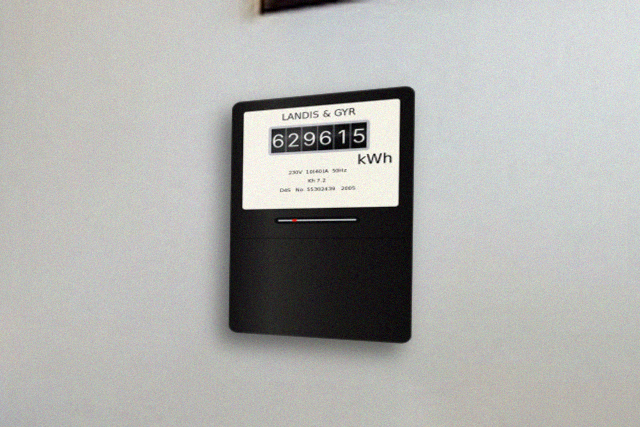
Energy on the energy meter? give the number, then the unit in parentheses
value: 629615 (kWh)
